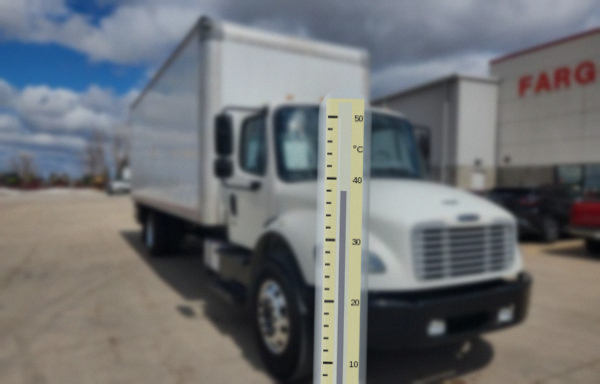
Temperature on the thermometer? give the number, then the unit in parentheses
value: 38 (°C)
